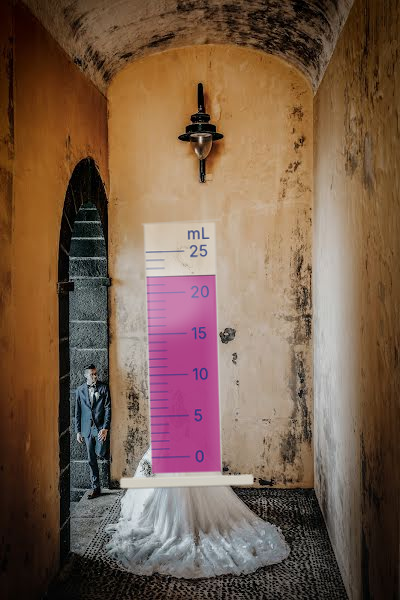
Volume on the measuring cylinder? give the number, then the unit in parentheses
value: 22 (mL)
